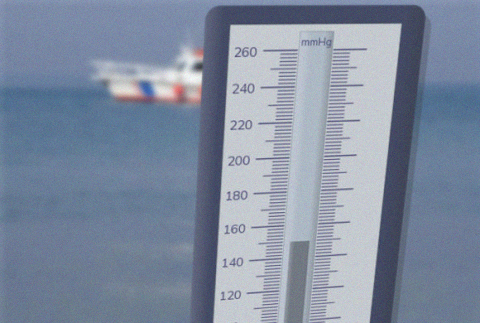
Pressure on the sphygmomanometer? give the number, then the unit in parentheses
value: 150 (mmHg)
